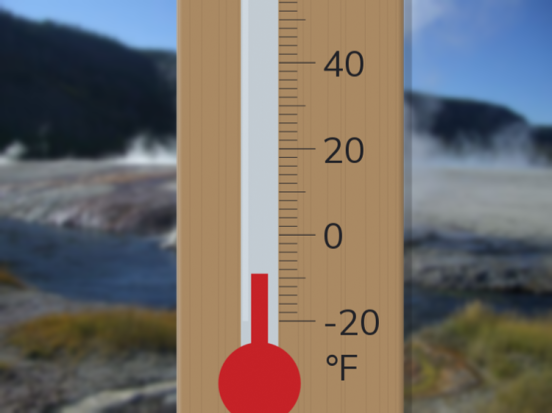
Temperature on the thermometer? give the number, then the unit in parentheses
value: -9 (°F)
